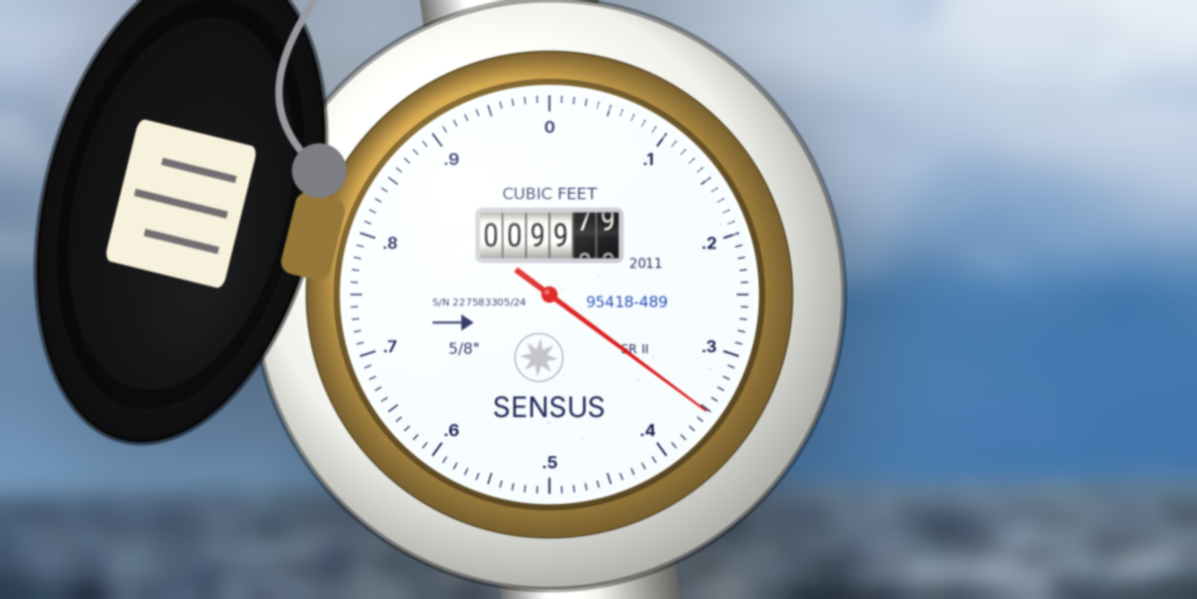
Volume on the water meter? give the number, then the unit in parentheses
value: 9979.35 (ft³)
